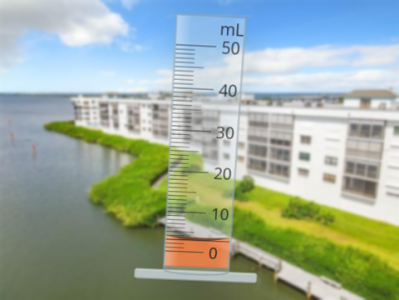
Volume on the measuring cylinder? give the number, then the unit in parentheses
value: 3 (mL)
